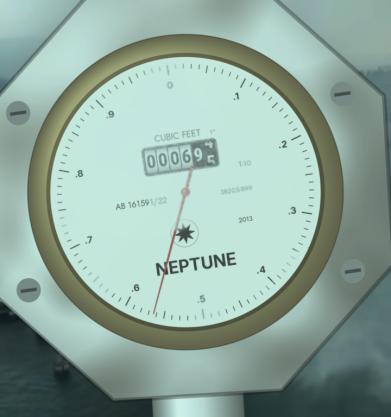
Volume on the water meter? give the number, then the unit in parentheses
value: 694.56 (ft³)
